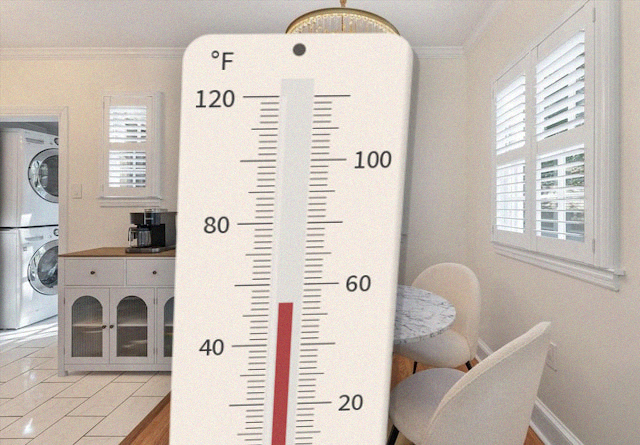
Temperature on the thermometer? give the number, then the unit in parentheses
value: 54 (°F)
